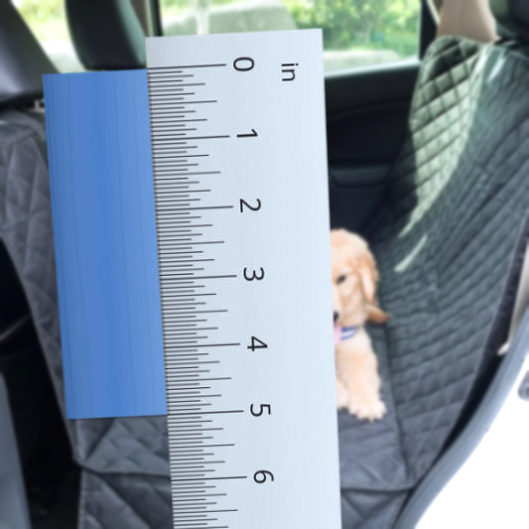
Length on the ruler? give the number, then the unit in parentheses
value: 5 (in)
